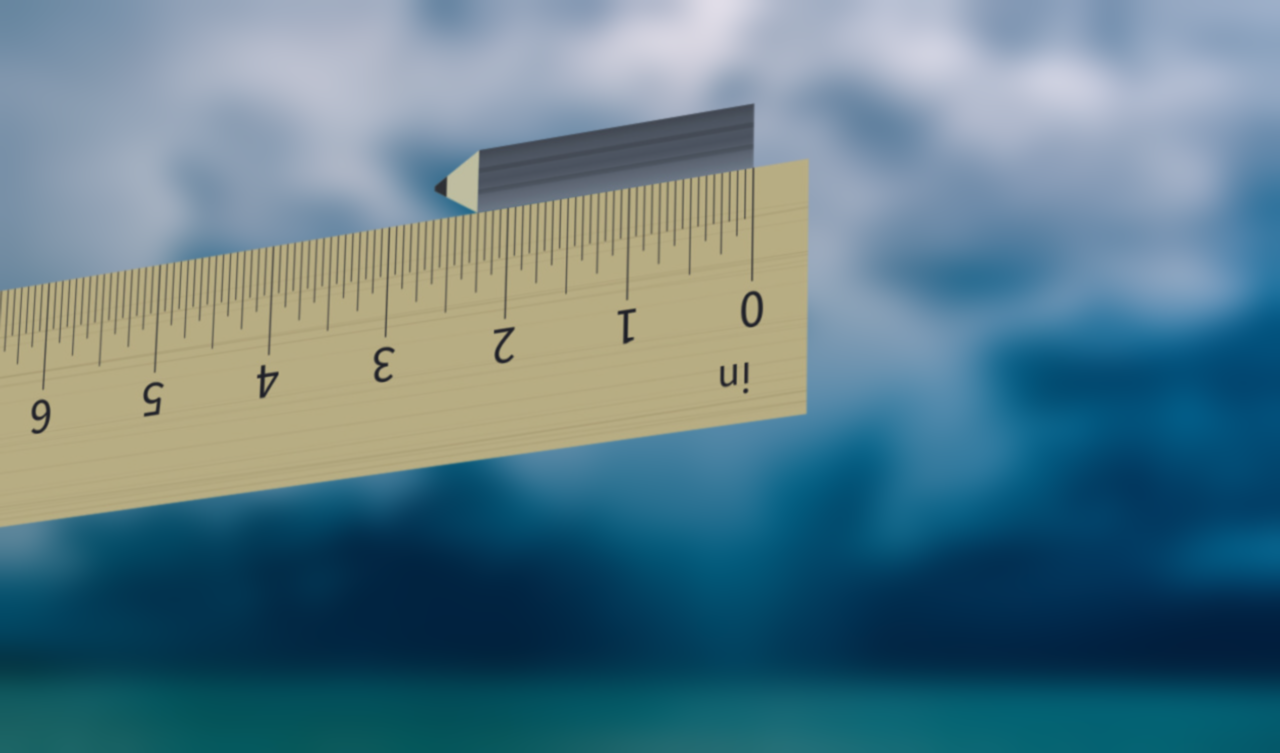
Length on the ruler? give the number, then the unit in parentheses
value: 2.625 (in)
